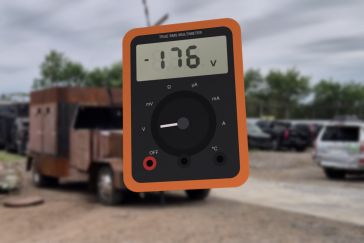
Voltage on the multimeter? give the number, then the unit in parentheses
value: -176 (V)
